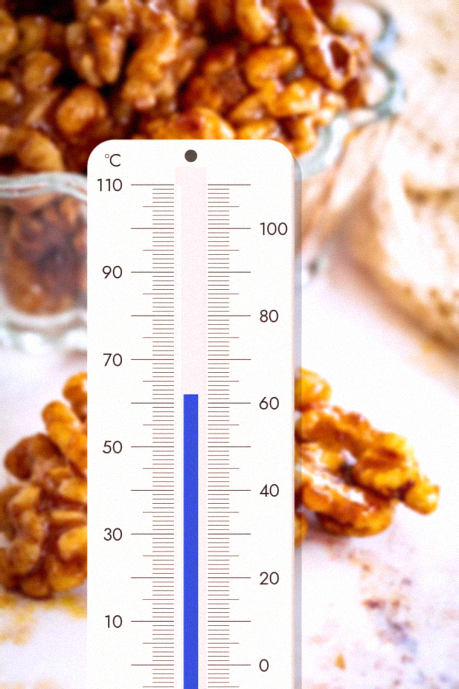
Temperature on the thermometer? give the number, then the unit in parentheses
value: 62 (°C)
